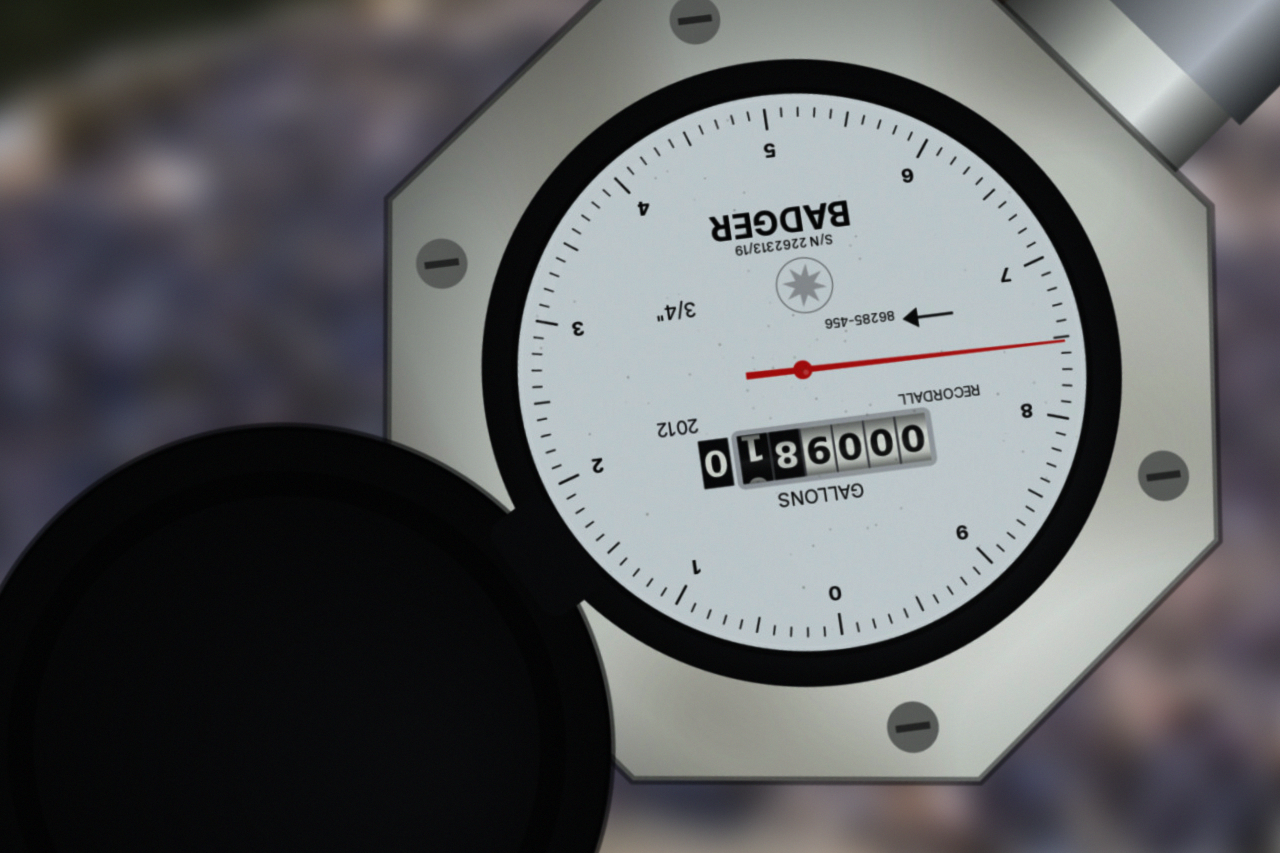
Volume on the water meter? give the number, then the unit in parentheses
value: 9807.5 (gal)
